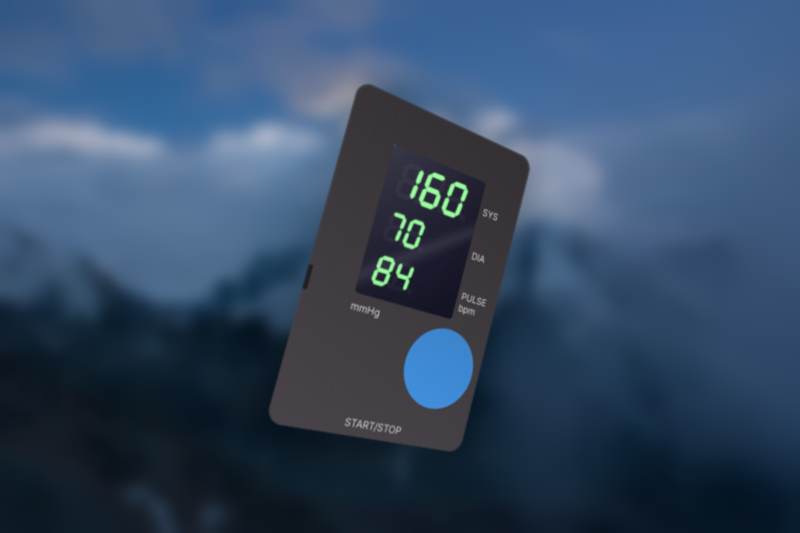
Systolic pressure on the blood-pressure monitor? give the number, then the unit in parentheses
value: 160 (mmHg)
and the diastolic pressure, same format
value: 70 (mmHg)
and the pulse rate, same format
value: 84 (bpm)
